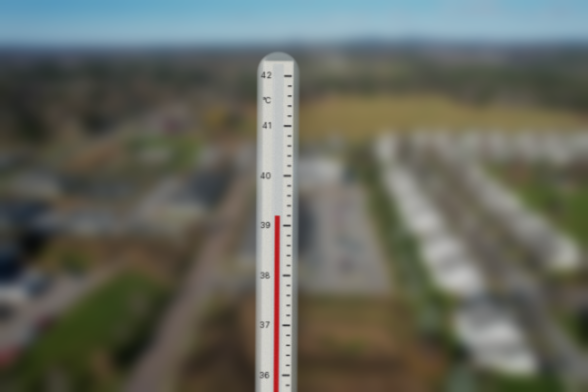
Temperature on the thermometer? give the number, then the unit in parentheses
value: 39.2 (°C)
